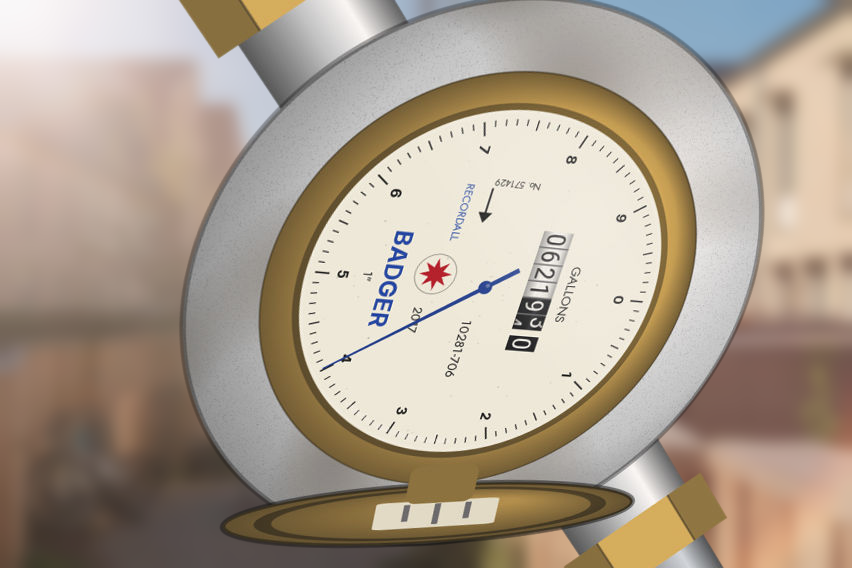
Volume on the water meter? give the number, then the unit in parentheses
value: 621934.0 (gal)
